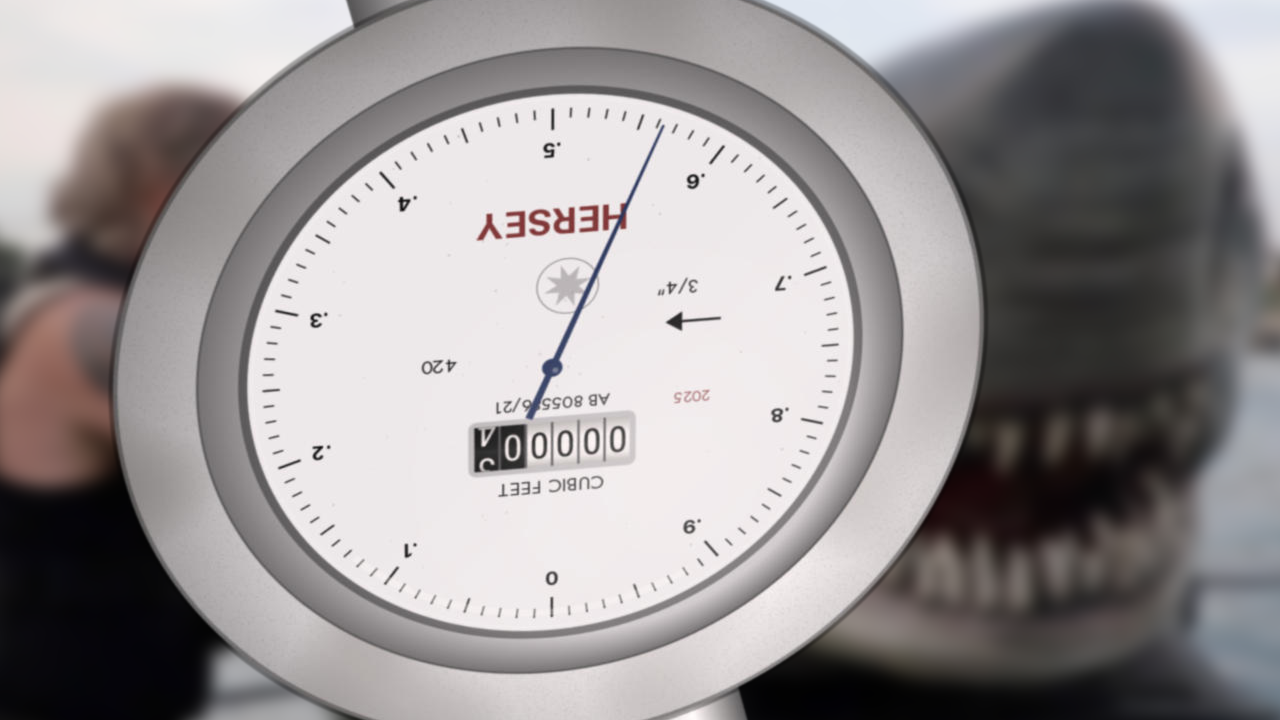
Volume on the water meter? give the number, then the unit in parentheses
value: 3.56 (ft³)
